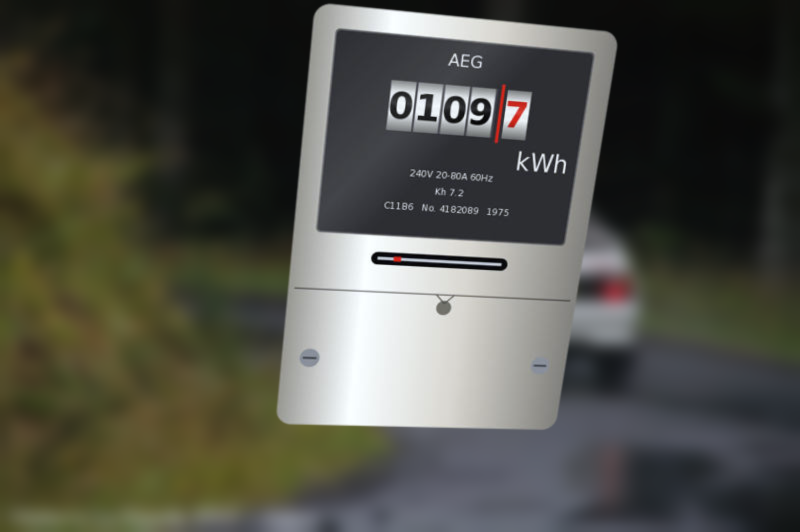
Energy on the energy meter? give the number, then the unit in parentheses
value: 109.7 (kWh)
